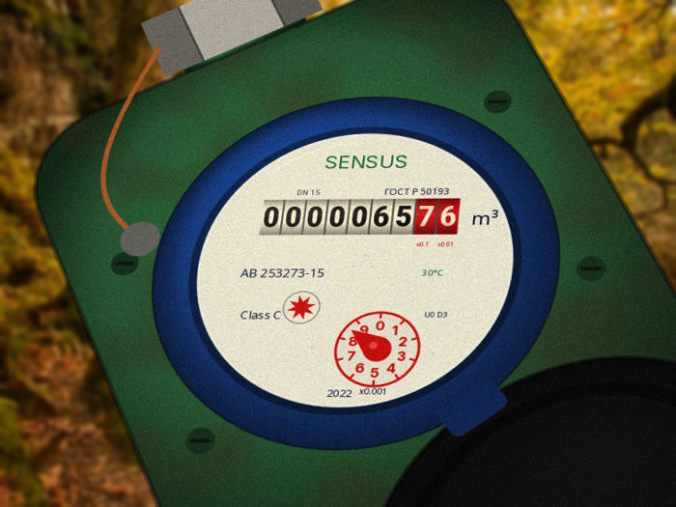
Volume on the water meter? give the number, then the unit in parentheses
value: 65.768 (m³)
